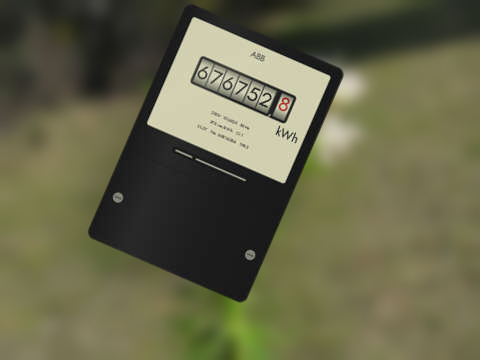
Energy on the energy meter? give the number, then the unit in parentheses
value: 676752.8 (kWh)
